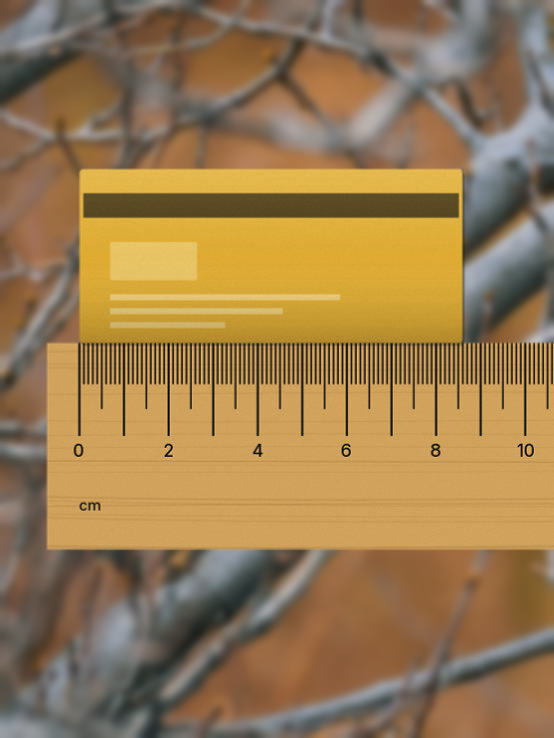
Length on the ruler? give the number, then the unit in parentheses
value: 8.6 (cm)
